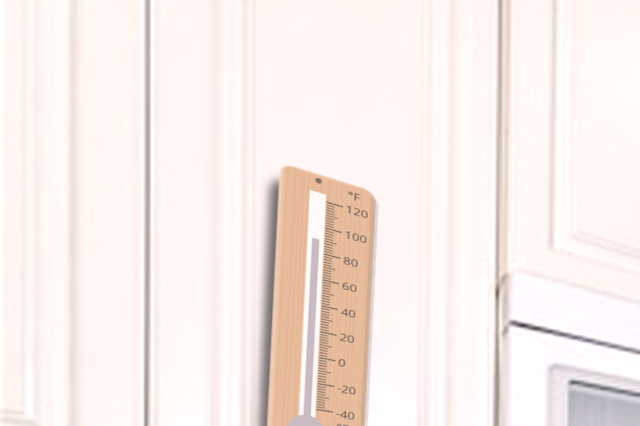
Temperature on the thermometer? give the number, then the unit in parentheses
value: 90 (°F)
